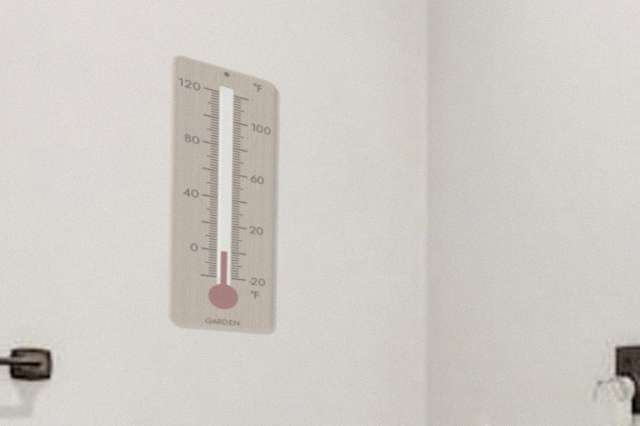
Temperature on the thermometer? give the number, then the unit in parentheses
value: 0 (°F)
